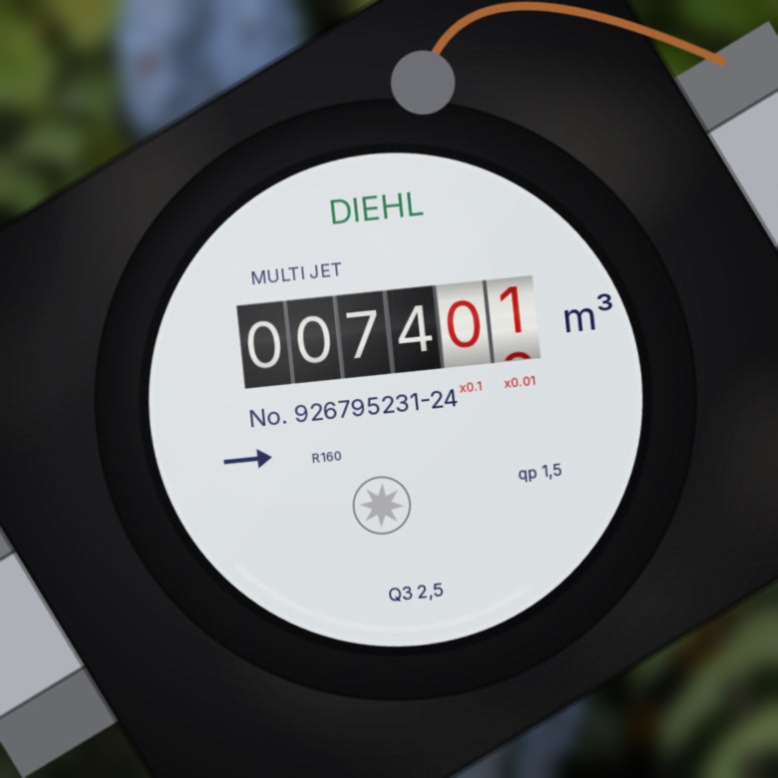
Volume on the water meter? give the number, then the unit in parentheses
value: 74.01 (m³)
